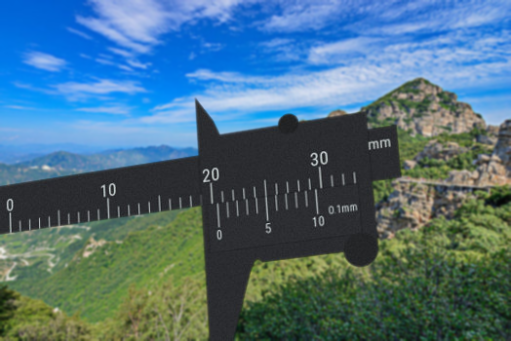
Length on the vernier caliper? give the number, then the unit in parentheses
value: 20.5 (mm)
